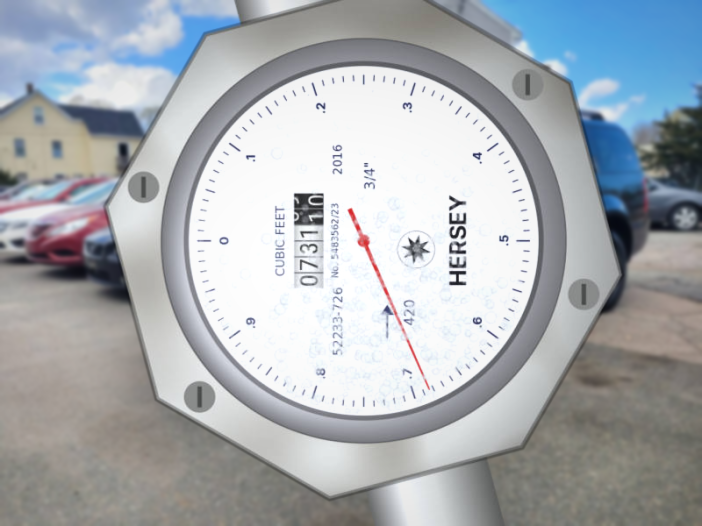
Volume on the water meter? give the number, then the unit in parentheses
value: 73109.68 (ft³)
